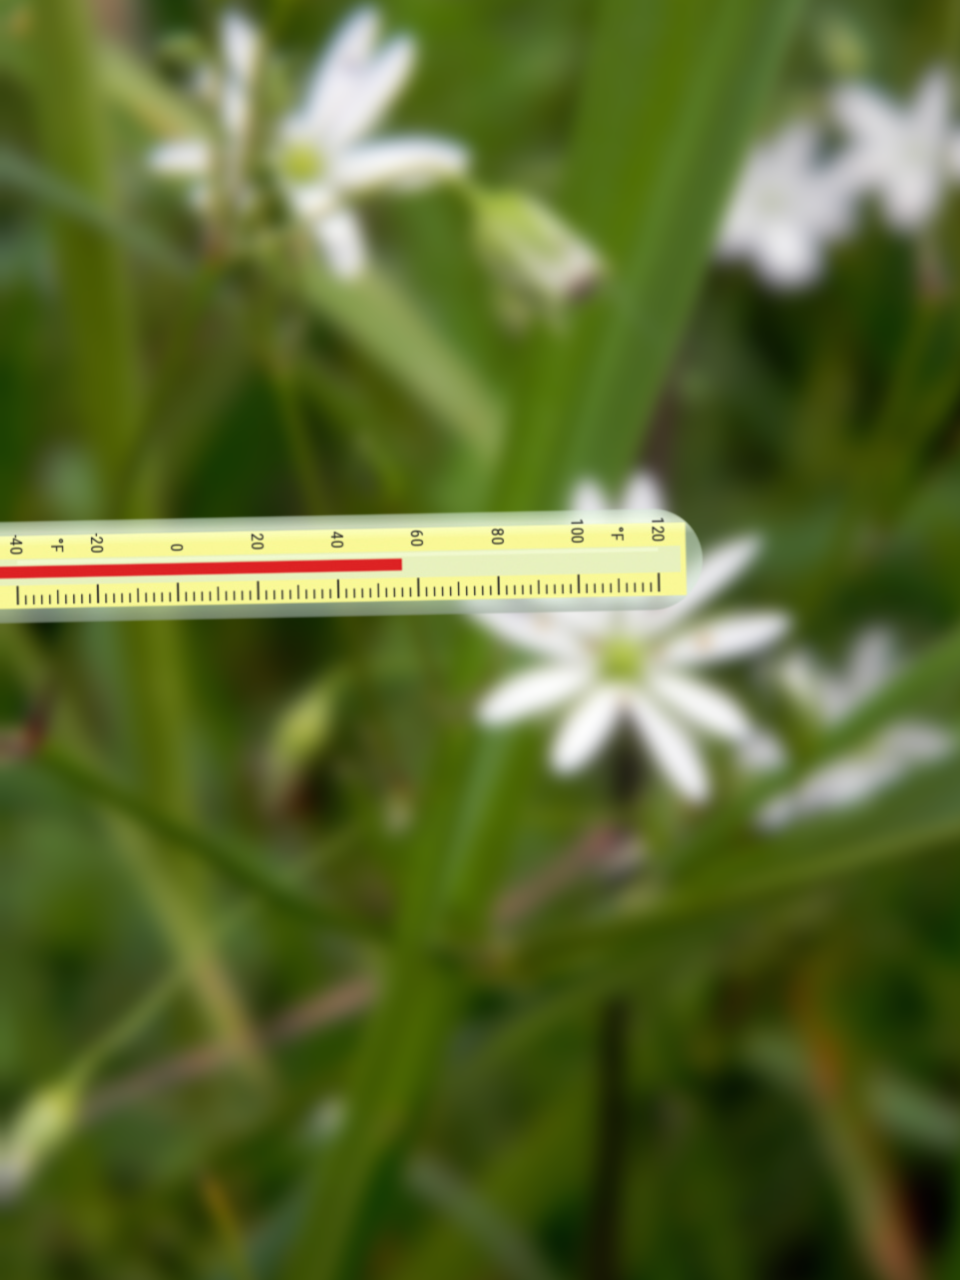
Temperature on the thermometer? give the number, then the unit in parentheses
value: 56 (°F)
